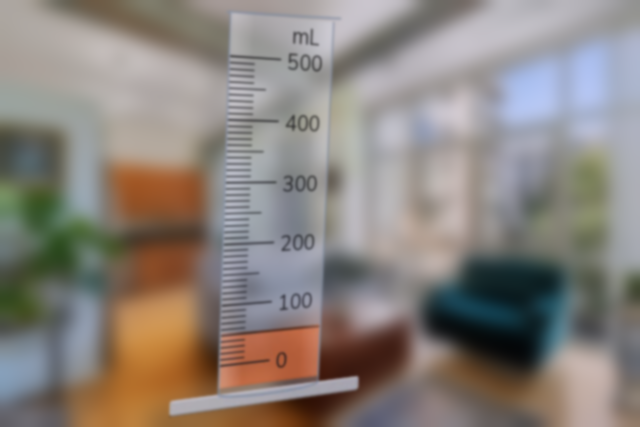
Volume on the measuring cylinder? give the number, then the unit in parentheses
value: 50 (mL)
